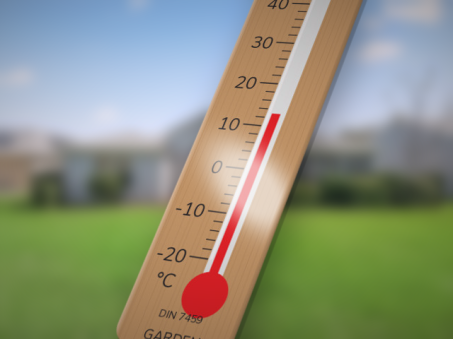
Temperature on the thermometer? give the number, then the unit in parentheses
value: 13 (°C)
